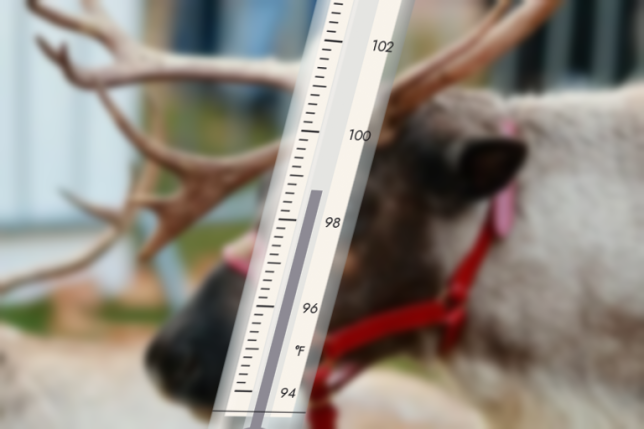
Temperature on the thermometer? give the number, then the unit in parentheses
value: 98.7 (°F)
